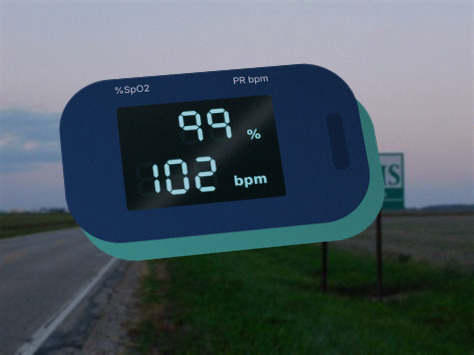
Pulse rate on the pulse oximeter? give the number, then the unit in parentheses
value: 102 (bpm)
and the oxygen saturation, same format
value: 99 (%)
